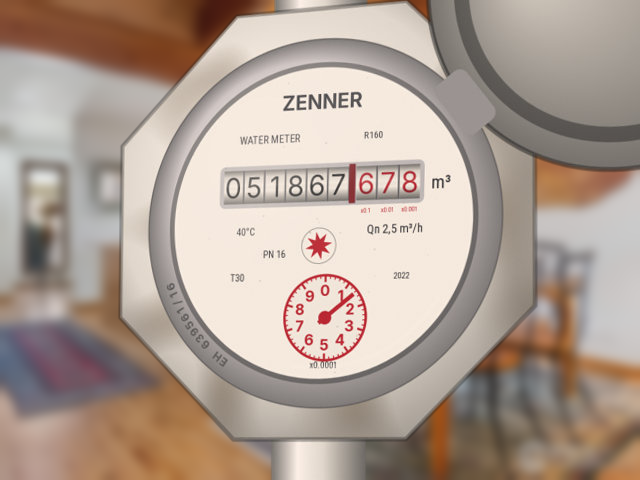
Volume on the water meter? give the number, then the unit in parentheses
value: 51867.6781 (m³)
